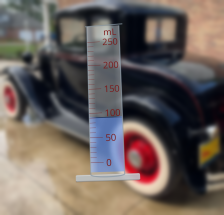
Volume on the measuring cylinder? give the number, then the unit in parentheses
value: 90 (mL)
